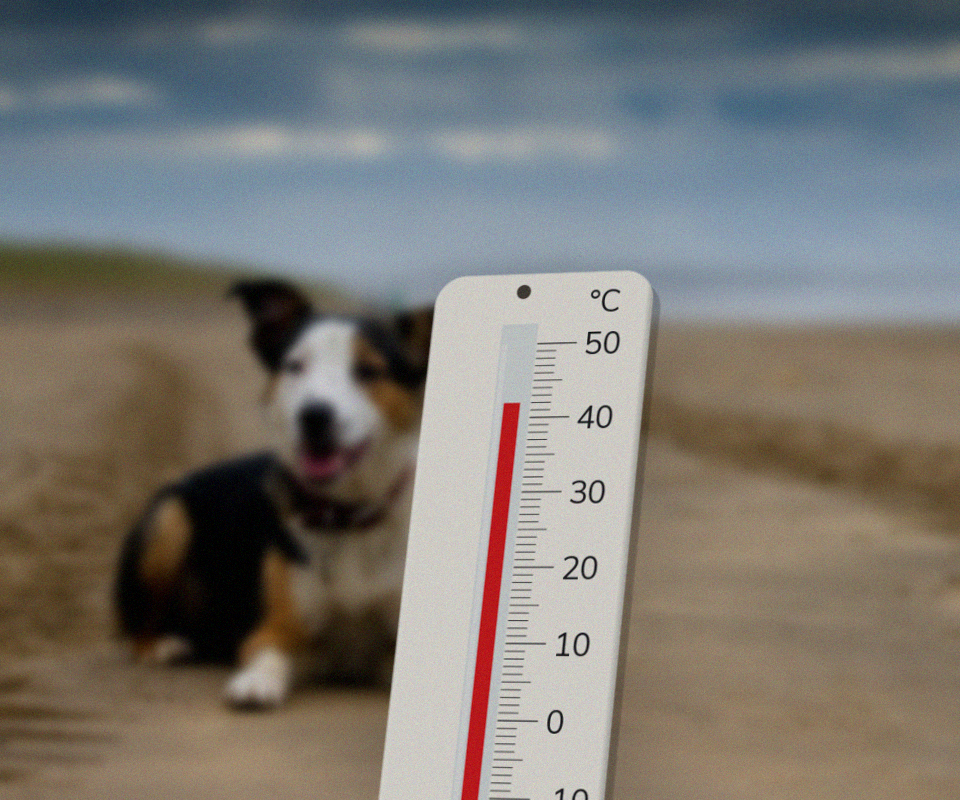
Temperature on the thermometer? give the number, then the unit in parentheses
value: 42 (°C)
